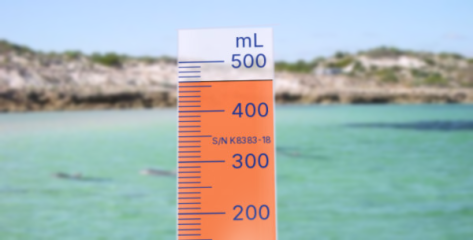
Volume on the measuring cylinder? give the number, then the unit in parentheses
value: 460 (mL)
